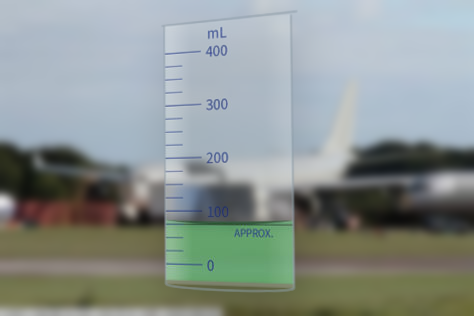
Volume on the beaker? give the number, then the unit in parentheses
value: 75 (mL)
